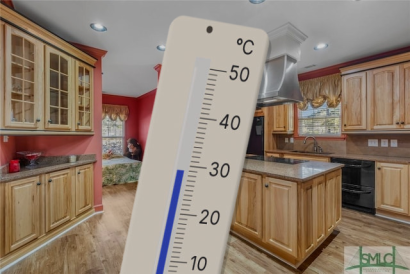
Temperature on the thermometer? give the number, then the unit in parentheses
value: 29 (°C)
